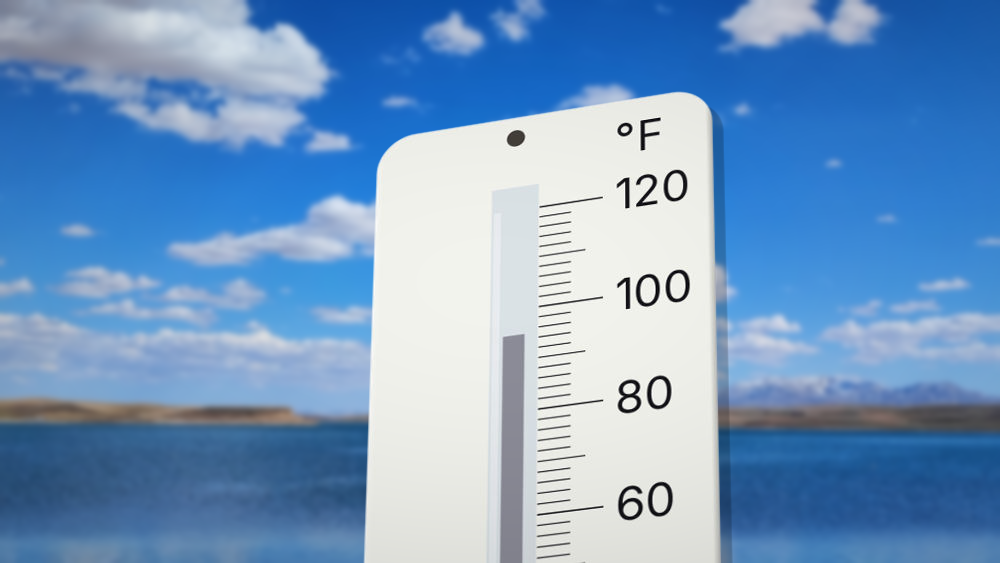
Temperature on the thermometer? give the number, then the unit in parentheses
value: 95 (°F)
